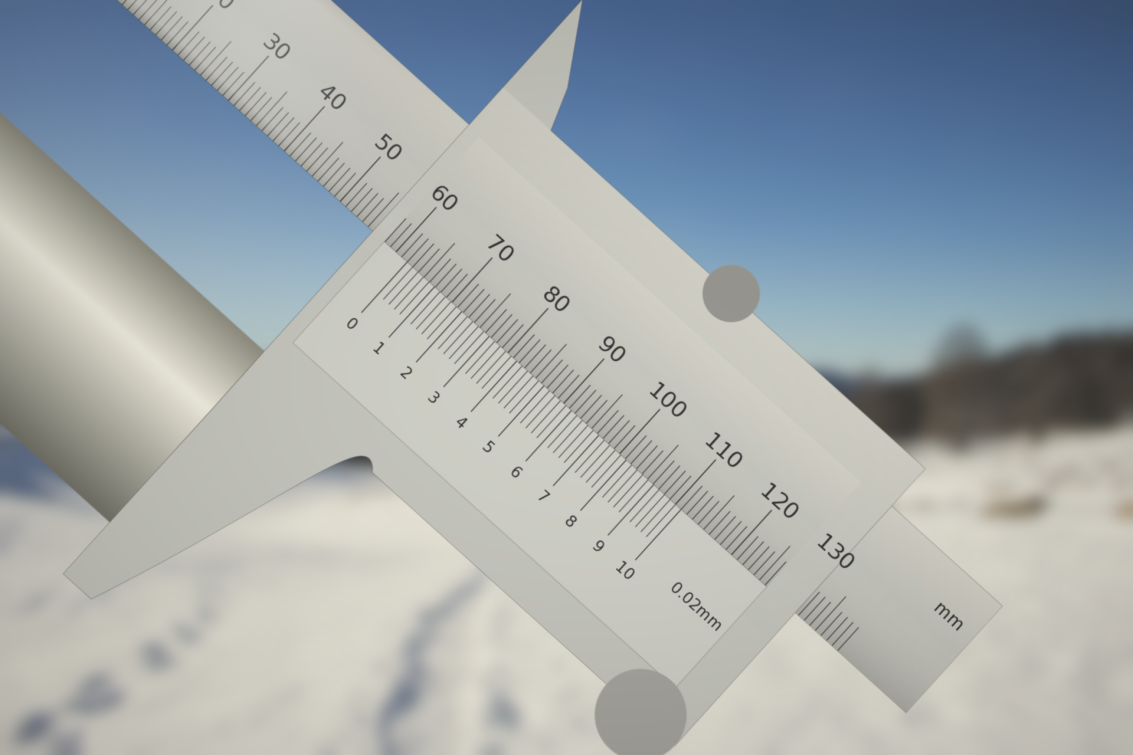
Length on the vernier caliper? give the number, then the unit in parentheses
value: 62.0 (mm)
